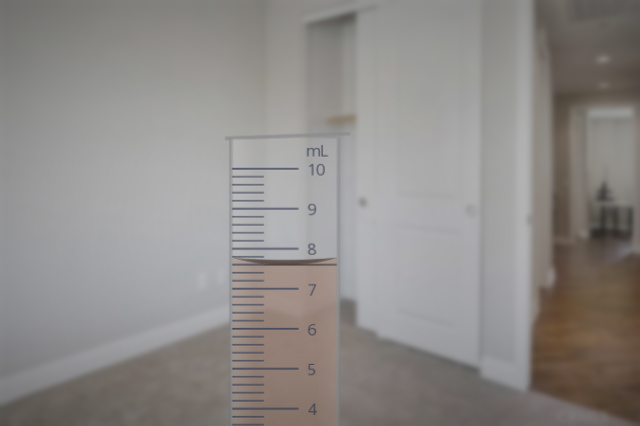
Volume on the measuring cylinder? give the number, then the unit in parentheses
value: 7.6 (mL)
